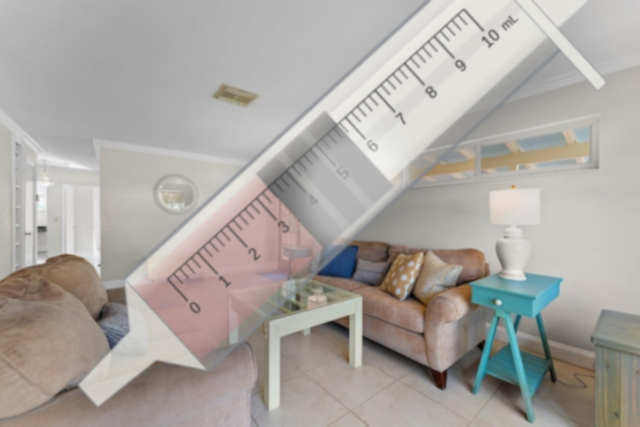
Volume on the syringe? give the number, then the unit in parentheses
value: 3.4 (mL)
